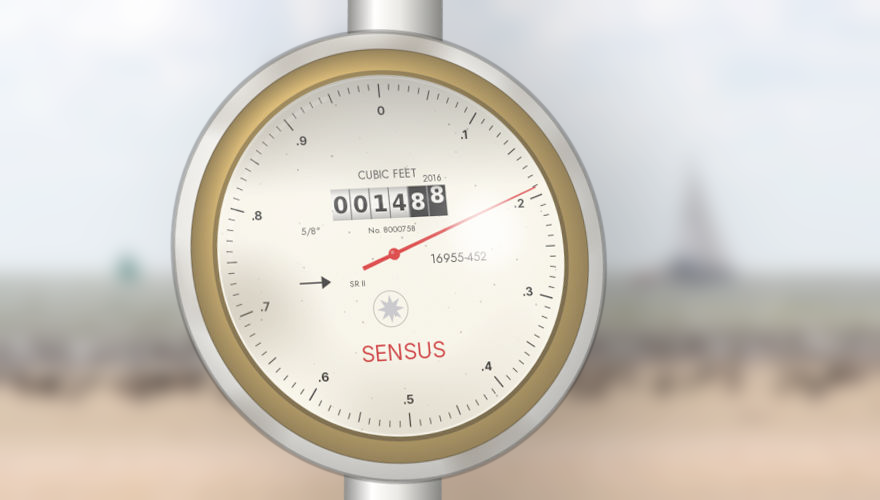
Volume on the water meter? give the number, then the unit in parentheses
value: 1488.19 (ft³)
